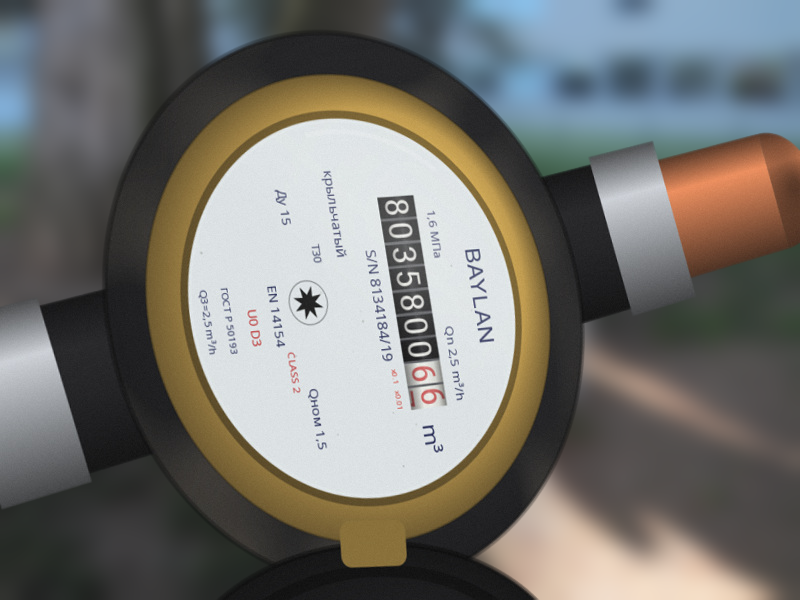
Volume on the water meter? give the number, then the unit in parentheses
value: 8035800.66 (m³)
